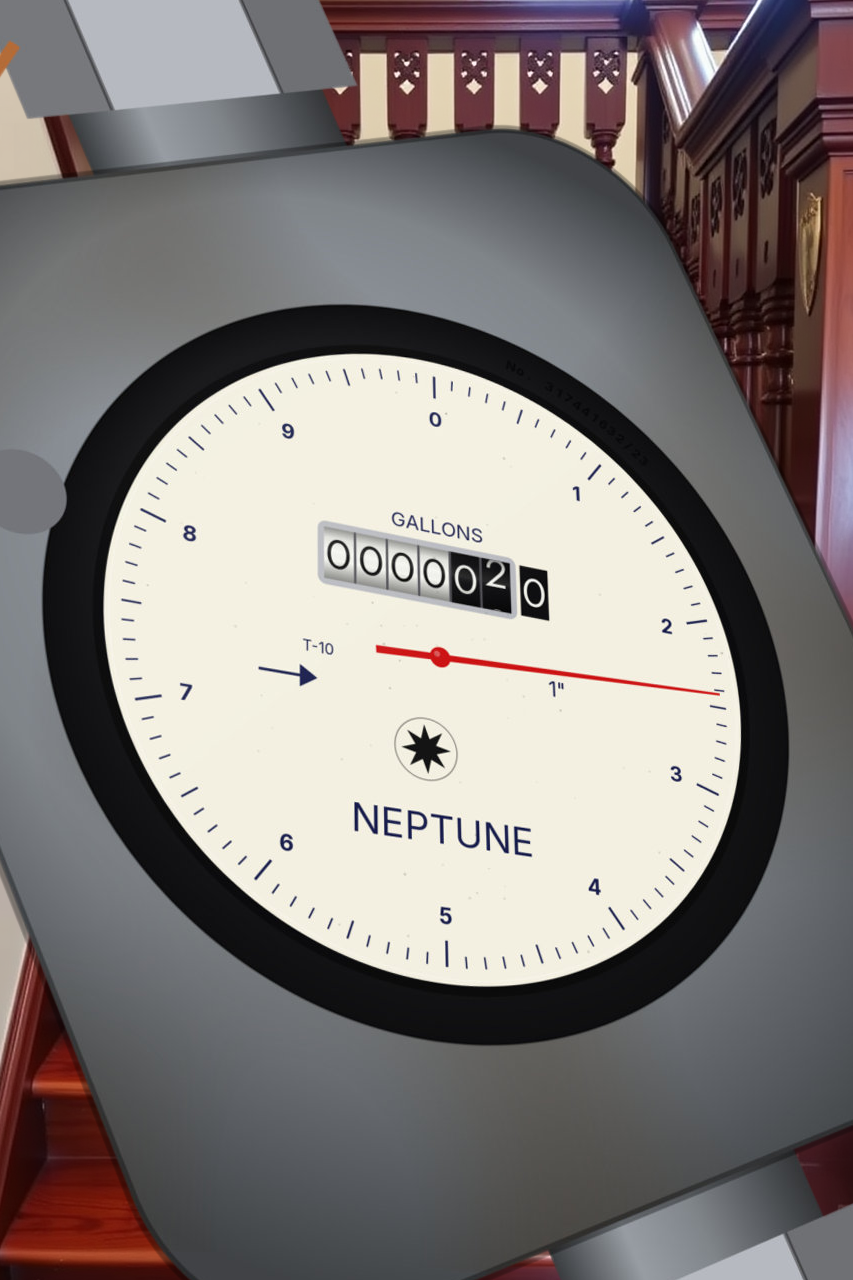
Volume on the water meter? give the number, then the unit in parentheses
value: 22.4 (gal)
